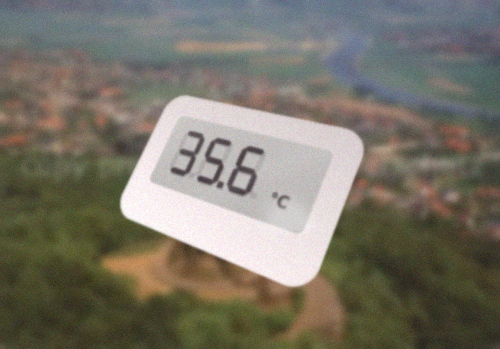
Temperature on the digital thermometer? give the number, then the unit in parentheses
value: 35.6 (°C)
